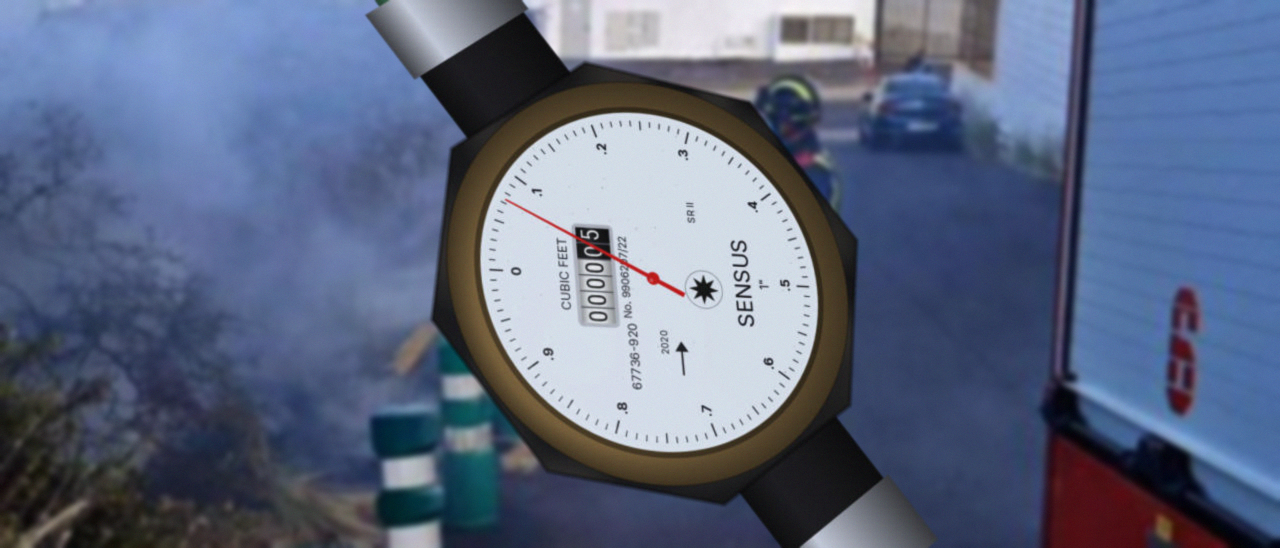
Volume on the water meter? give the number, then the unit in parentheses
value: 5.07 (ft³)
